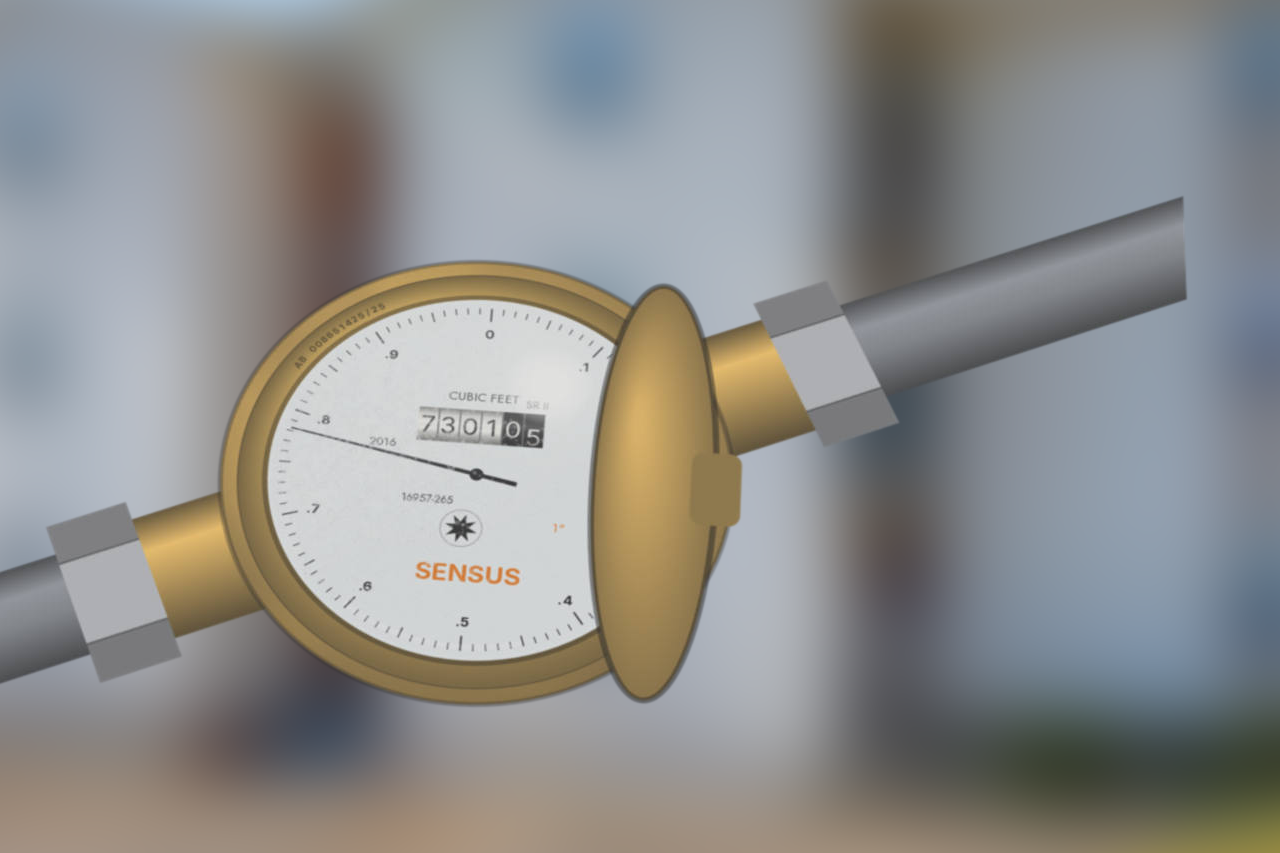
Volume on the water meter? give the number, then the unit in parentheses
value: 730104.78 (ft³)
